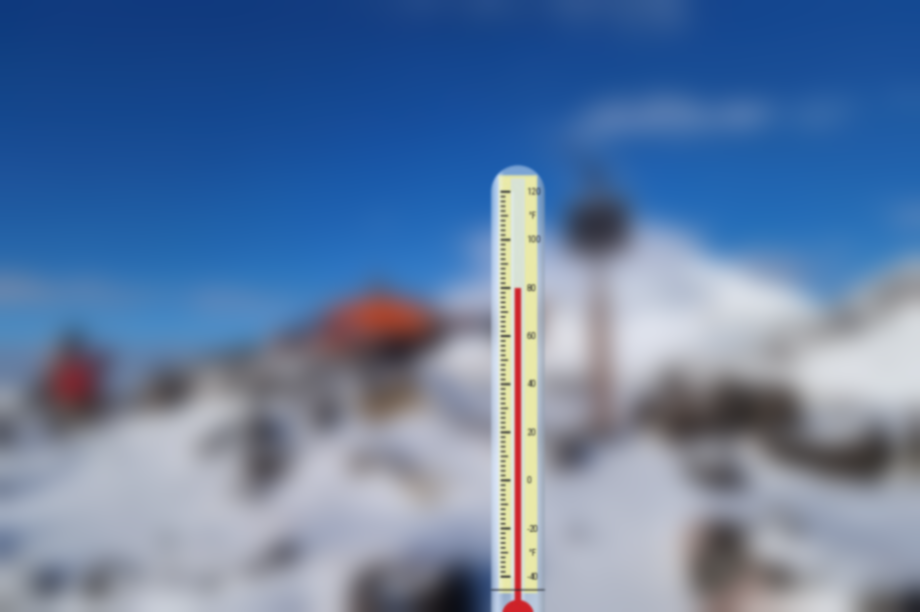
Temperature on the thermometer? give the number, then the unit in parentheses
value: 80 (°F)
